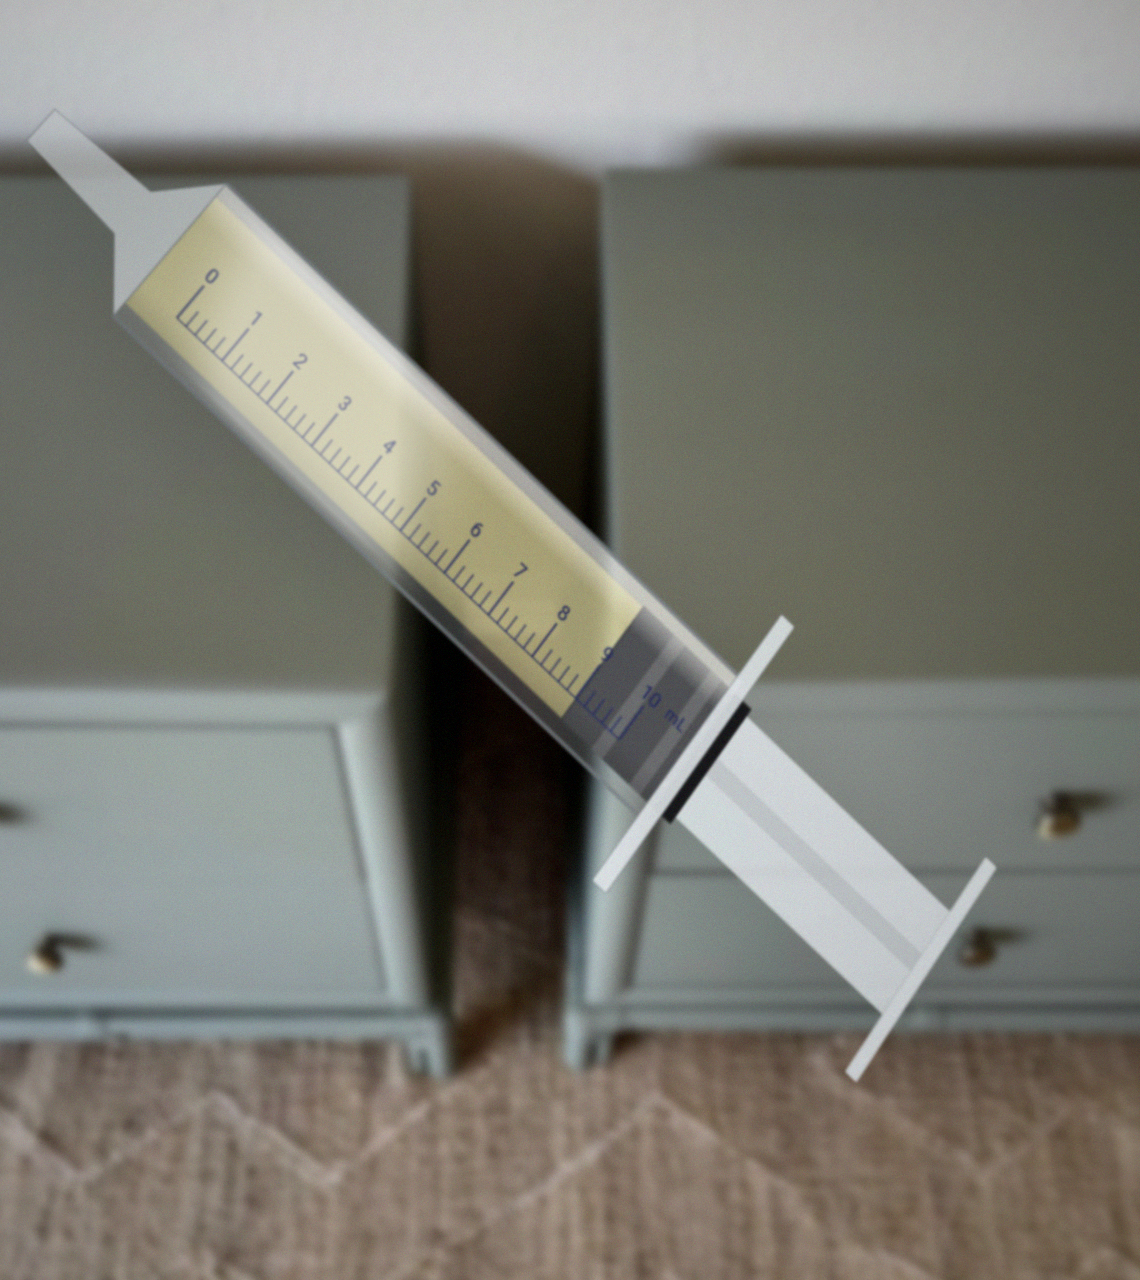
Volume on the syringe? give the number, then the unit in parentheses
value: 9 (mL)
